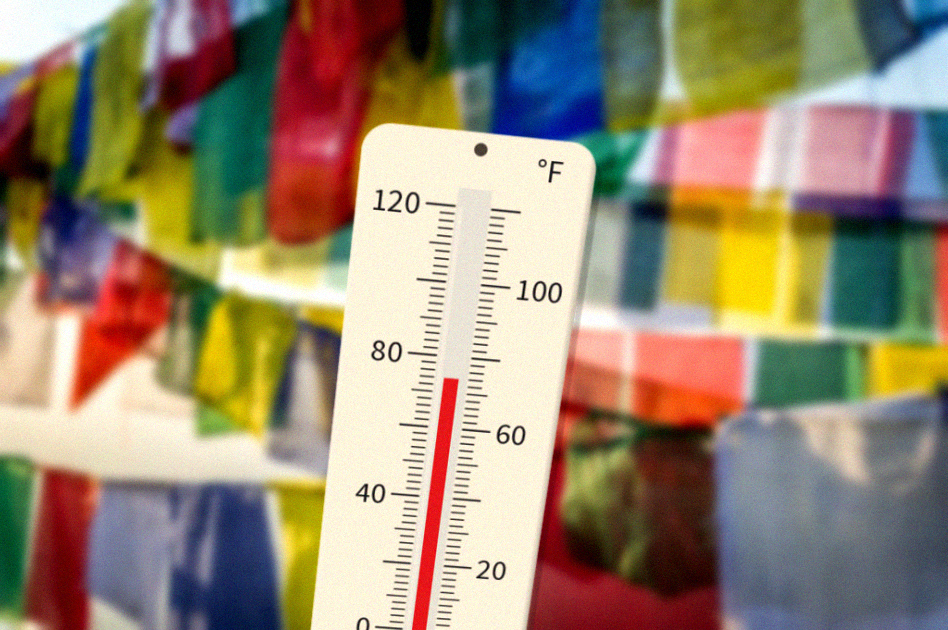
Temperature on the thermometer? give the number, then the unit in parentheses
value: 74 (°F)
